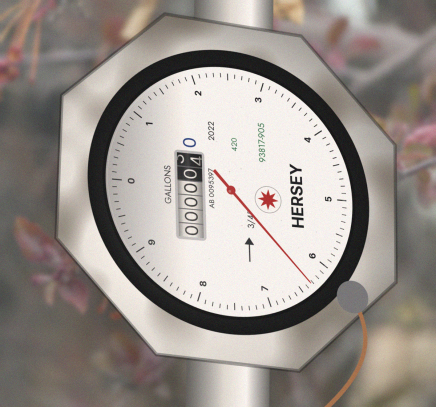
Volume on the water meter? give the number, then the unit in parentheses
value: 36.3 (gal)
